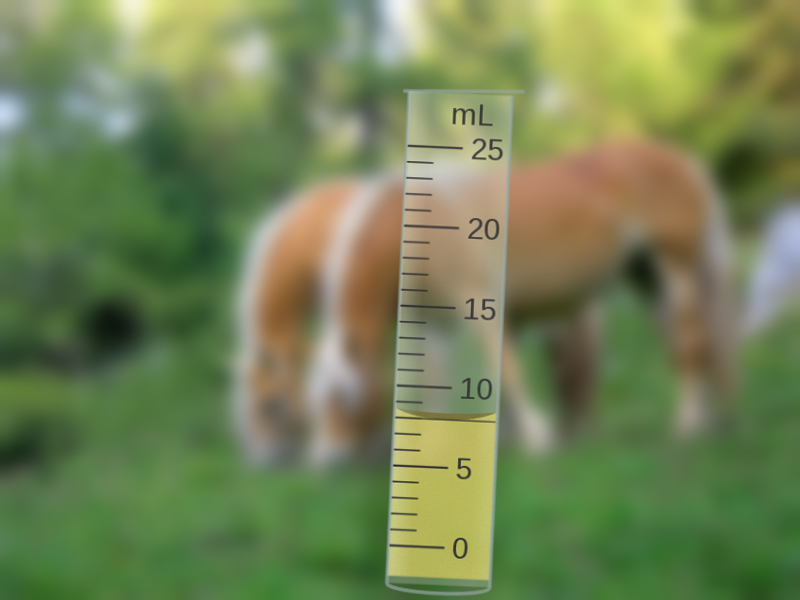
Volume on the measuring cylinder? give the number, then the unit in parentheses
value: 8 (mL)
